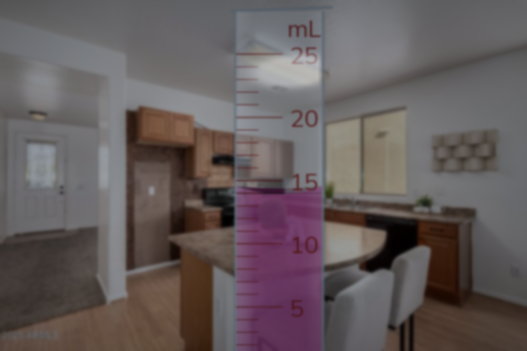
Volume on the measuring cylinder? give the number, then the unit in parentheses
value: 14 (mL)
